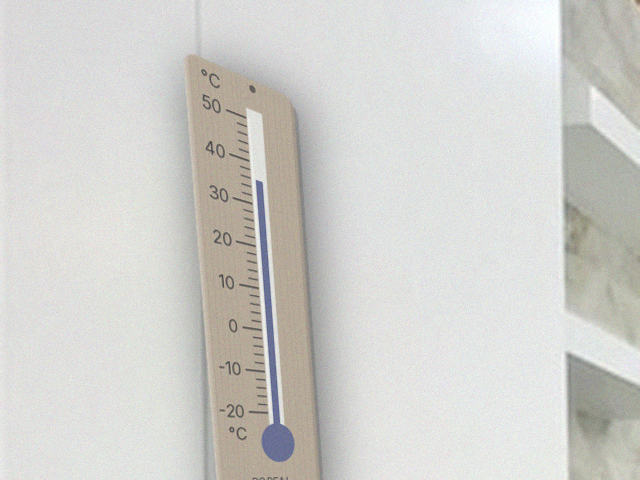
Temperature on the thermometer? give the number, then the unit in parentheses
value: 36 (°C)
